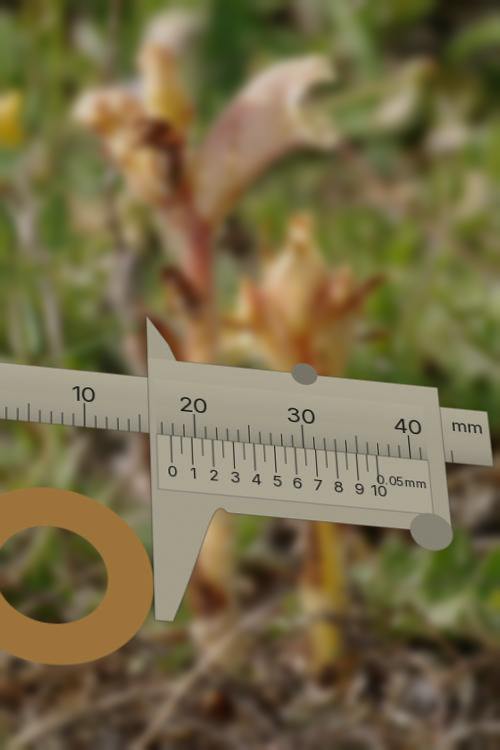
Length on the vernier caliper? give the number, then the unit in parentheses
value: 17.8 (mm)
